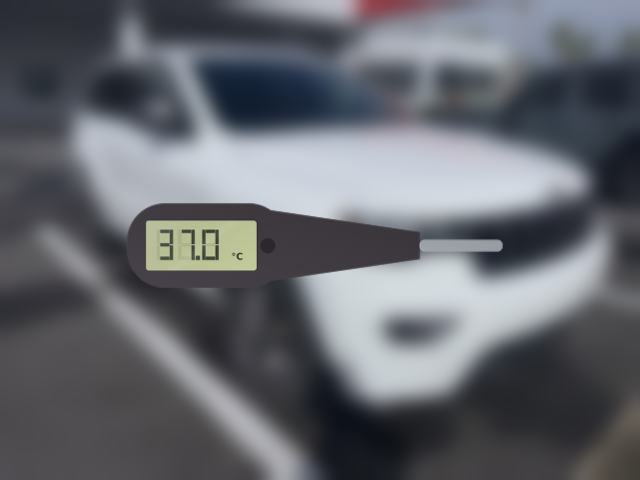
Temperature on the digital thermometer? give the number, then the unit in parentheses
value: 37.0 (°C)
